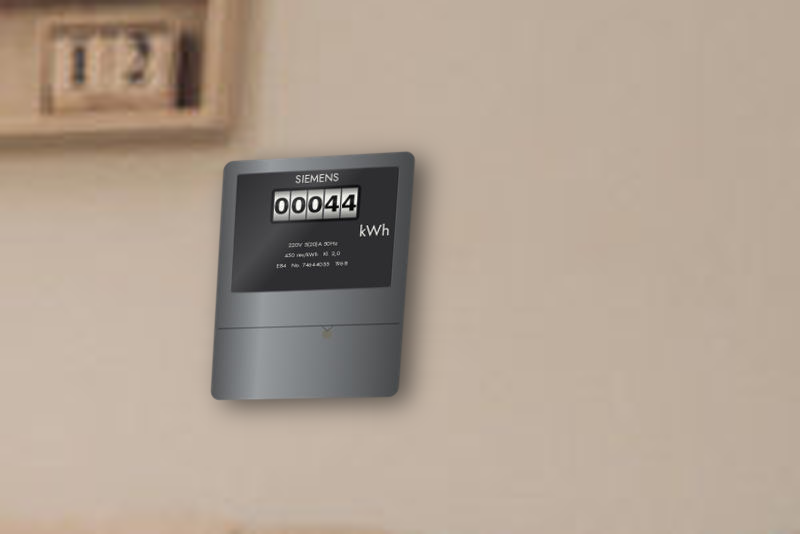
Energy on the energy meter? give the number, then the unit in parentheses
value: 44 (kWh)
